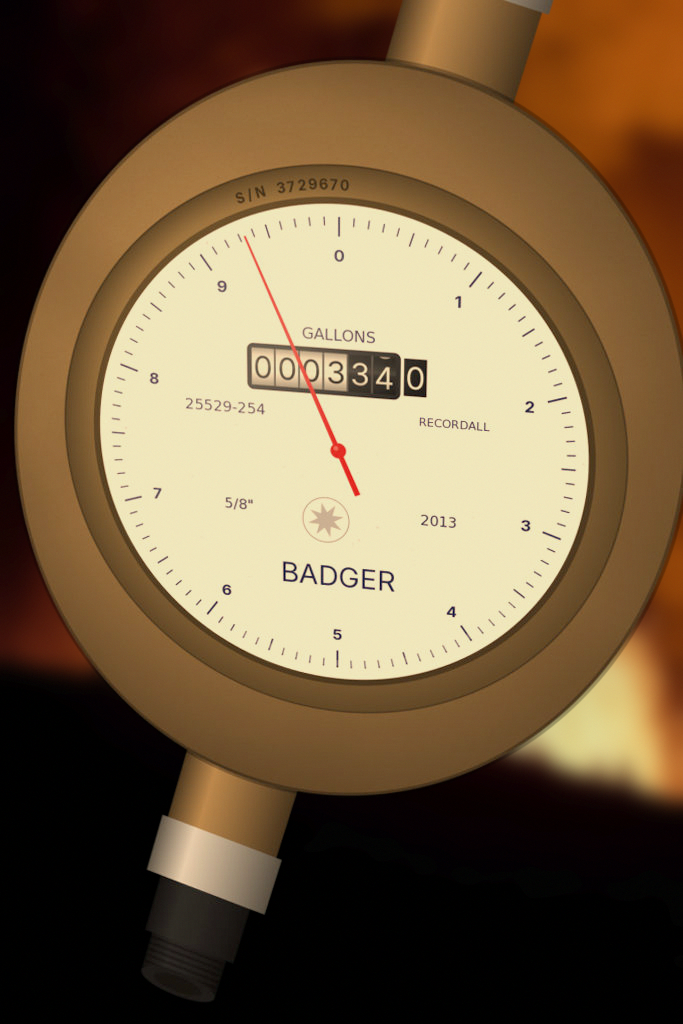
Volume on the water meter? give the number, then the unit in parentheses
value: 3339.3 (gal)
